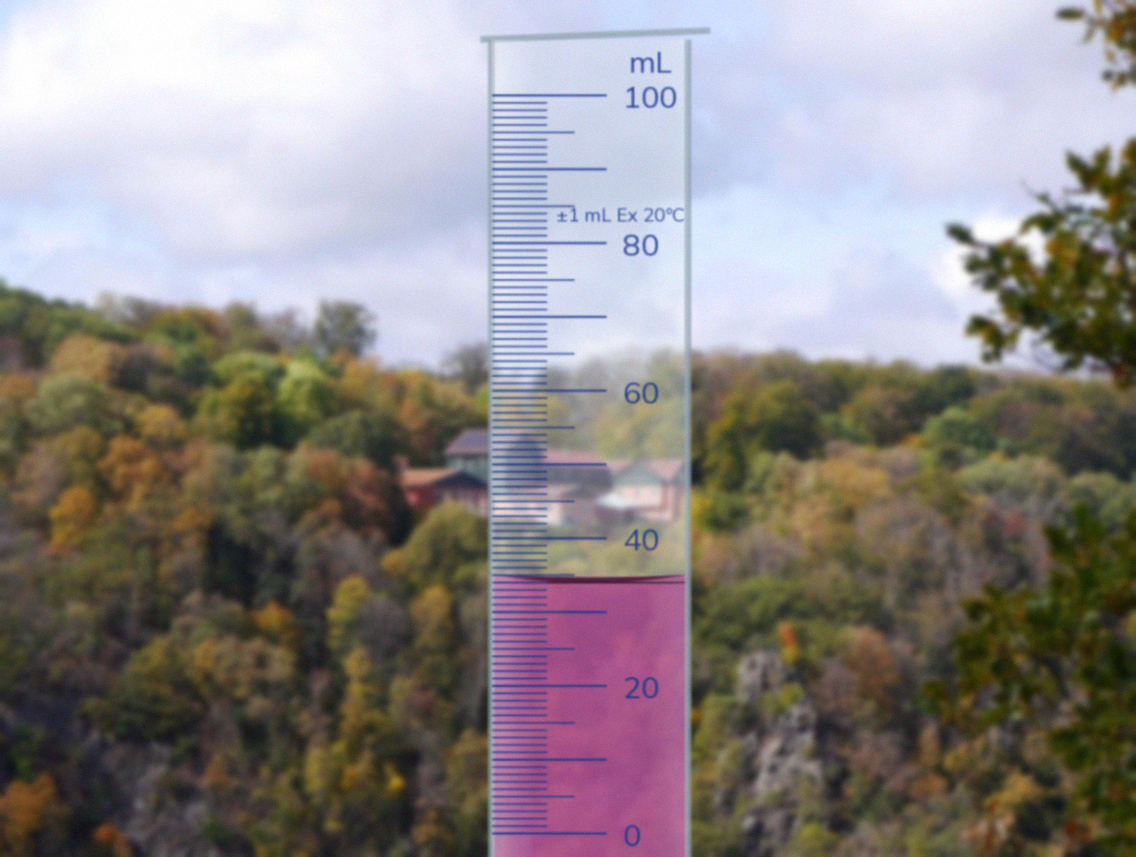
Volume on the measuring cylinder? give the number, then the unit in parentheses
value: 34 (mL)
